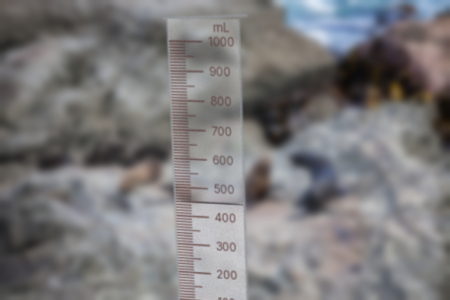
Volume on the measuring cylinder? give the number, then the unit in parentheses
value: 450 (mL)
